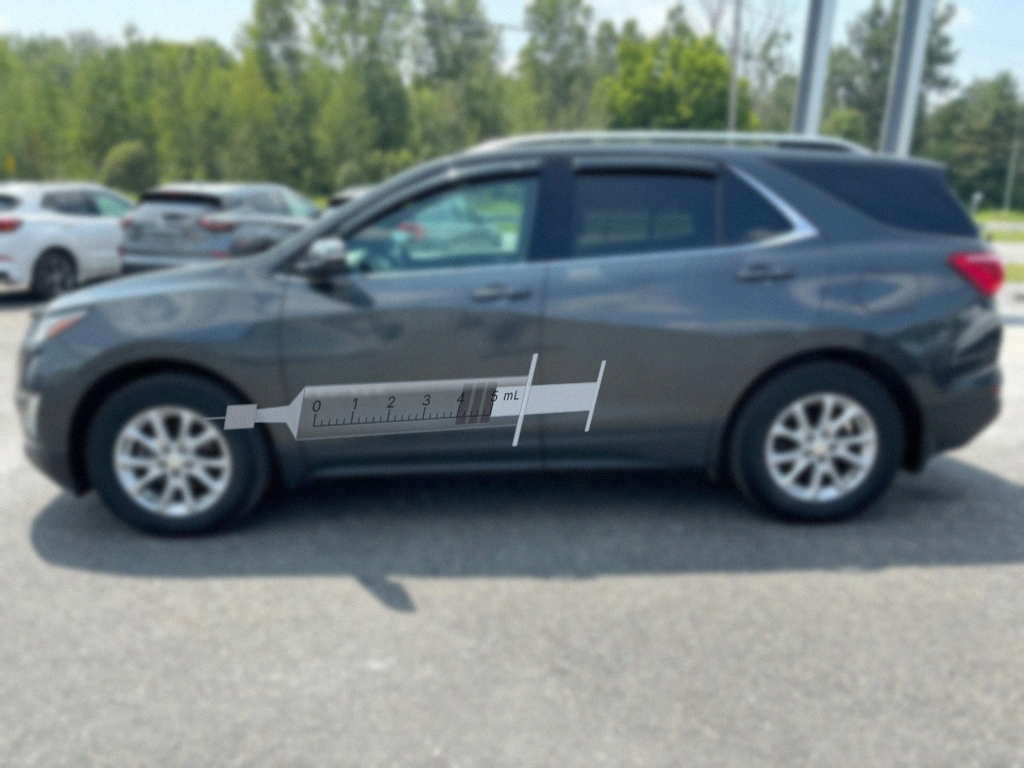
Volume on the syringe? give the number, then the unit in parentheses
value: 4 (mL)
